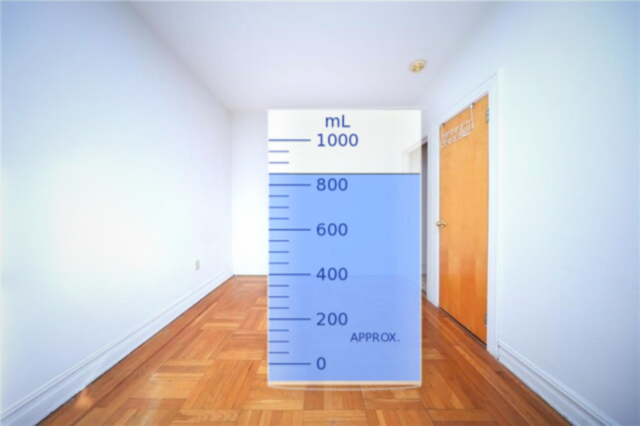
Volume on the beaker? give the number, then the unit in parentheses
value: 850 (mL)
